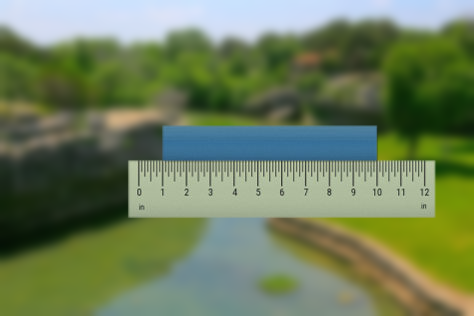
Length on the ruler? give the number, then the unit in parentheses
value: 9 (in)
